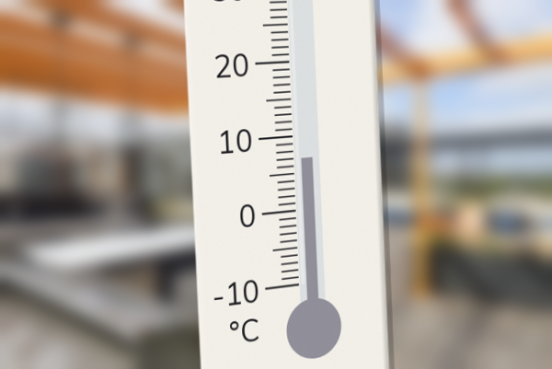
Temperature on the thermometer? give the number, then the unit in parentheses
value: 7 (°C)
